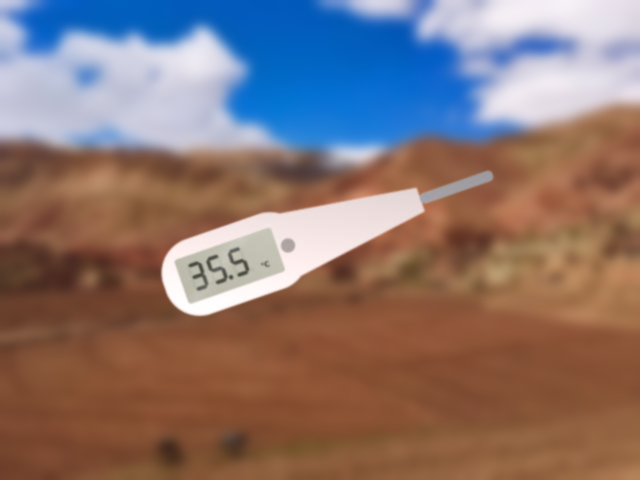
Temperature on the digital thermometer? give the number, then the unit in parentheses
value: 35.5 (°C)
